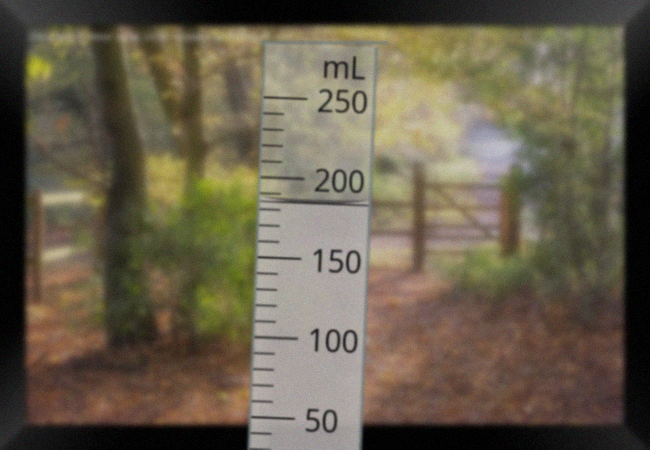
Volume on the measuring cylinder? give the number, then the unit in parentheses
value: 185 (mL)
